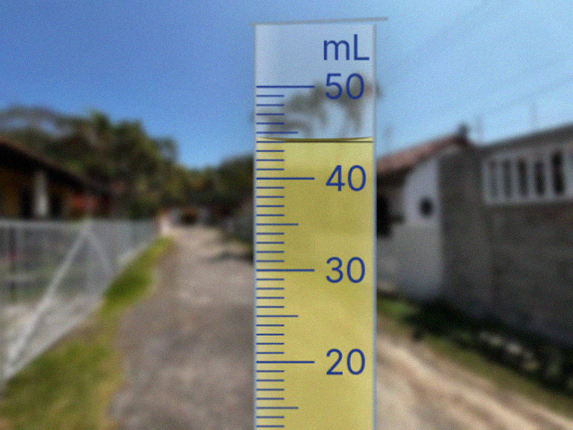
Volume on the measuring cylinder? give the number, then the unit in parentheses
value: 44 (mL)
